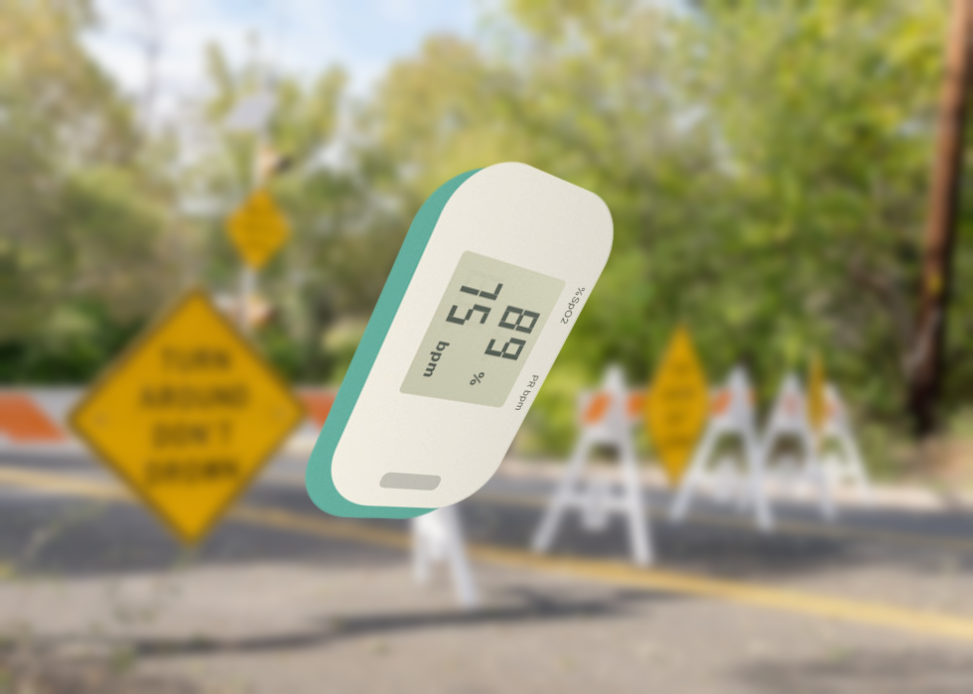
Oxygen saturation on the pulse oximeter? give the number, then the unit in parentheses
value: 89 (%)
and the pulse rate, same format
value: 75 (bpm)
